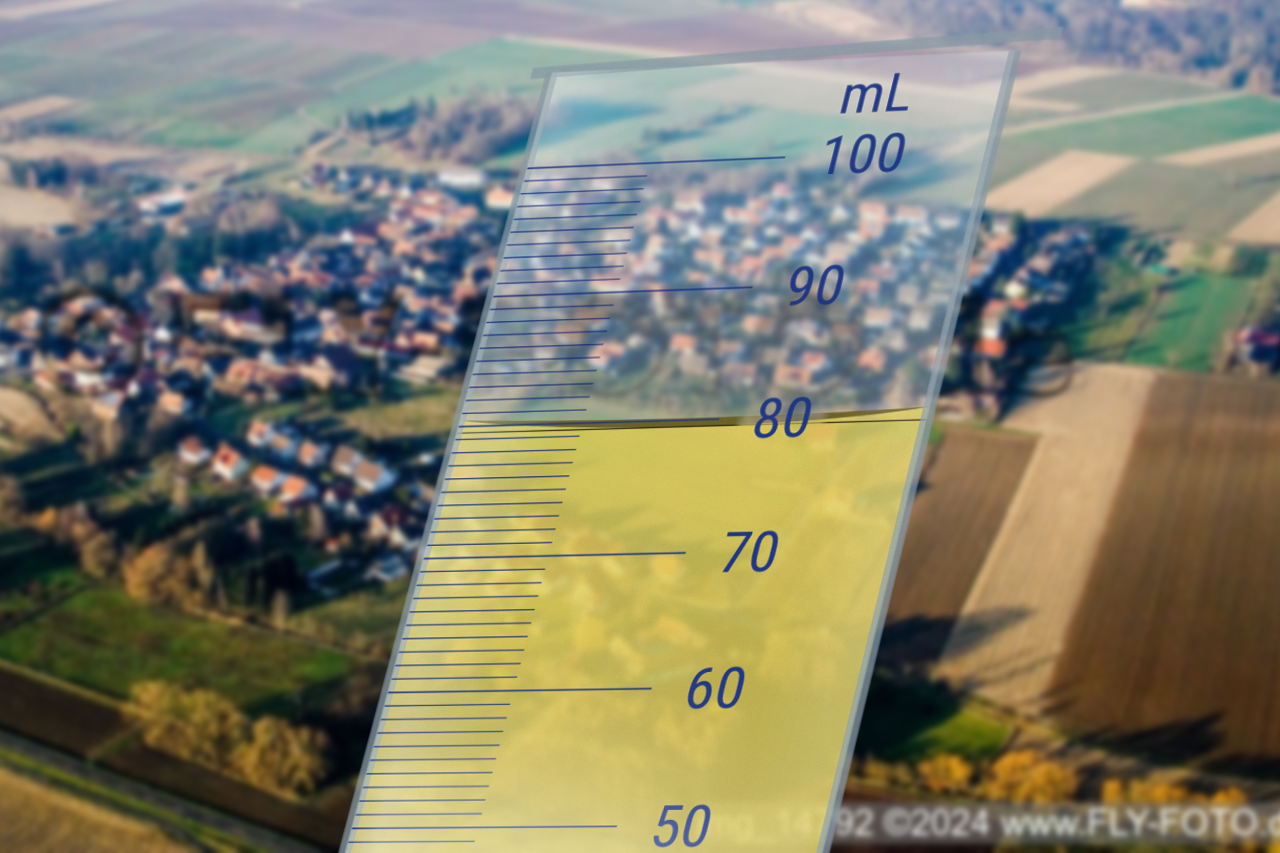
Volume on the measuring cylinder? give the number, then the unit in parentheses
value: 79.5 (mL)
